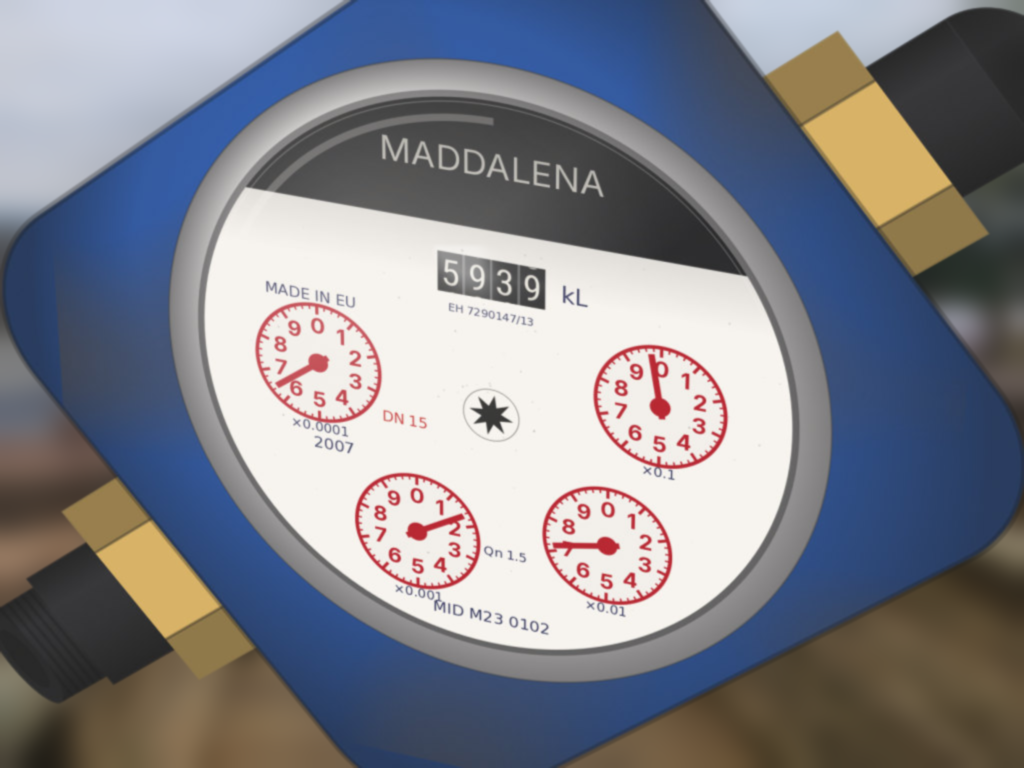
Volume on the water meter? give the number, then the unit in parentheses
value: 5938.9716 (kL)
